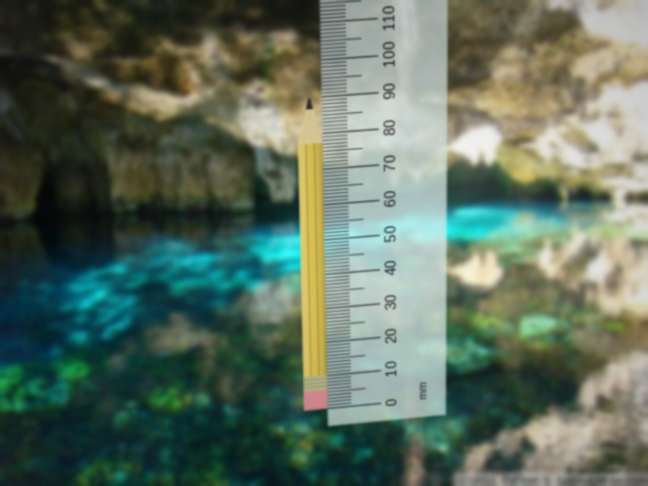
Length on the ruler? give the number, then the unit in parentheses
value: 90 (mm)
